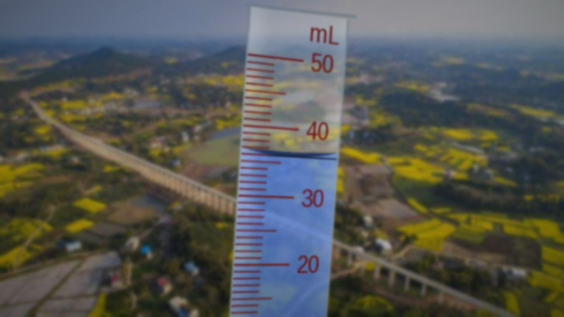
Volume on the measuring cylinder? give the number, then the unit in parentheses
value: 36 (mL)
